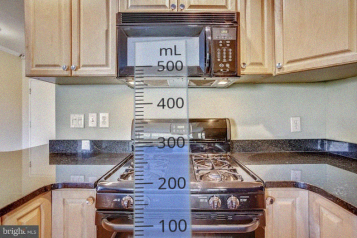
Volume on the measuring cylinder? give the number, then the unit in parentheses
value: 290 (mL)
